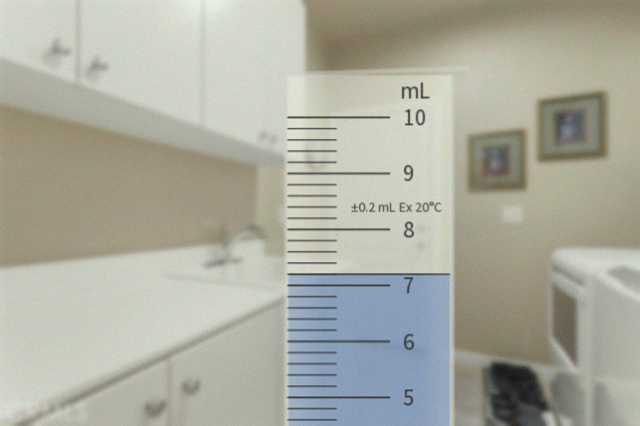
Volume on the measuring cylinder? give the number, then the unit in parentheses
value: 7.2 (mL)
